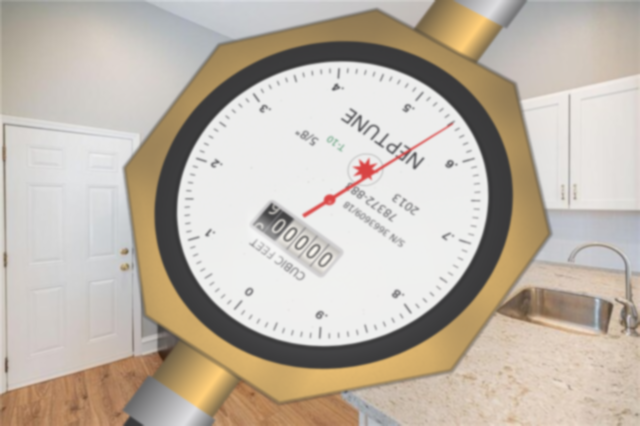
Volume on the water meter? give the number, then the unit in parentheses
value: 5.55 (ft³)
